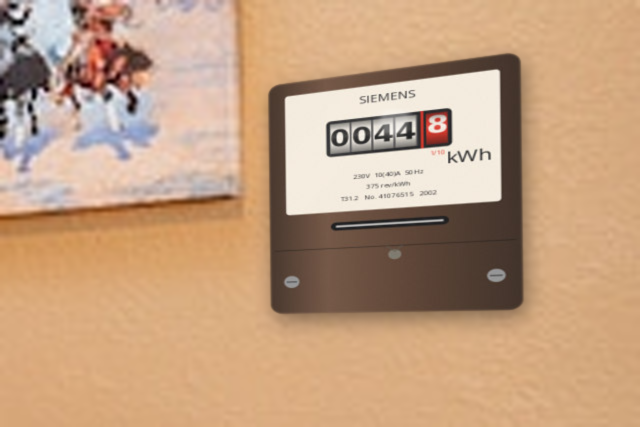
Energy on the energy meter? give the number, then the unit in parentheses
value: 44.8 (kWh)
